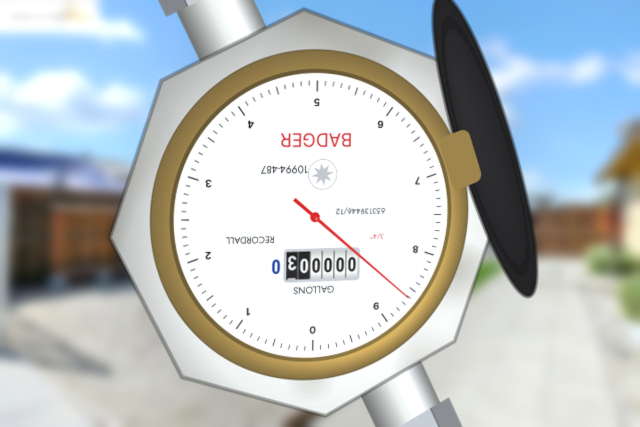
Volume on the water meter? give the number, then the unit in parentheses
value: 28.6 (gal)
